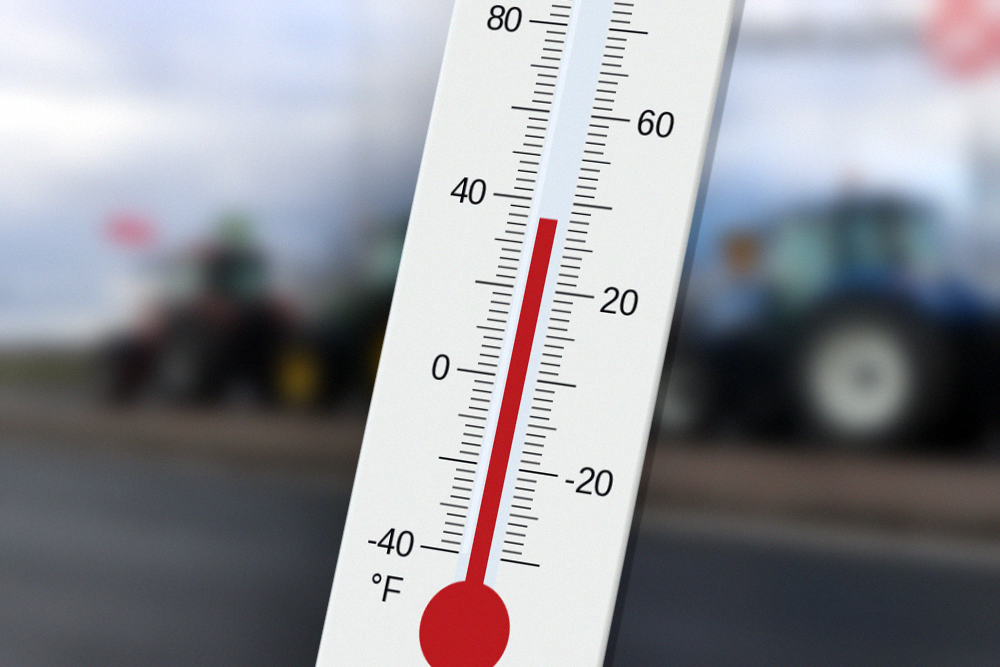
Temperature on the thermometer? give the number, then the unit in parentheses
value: 36 (°F)
